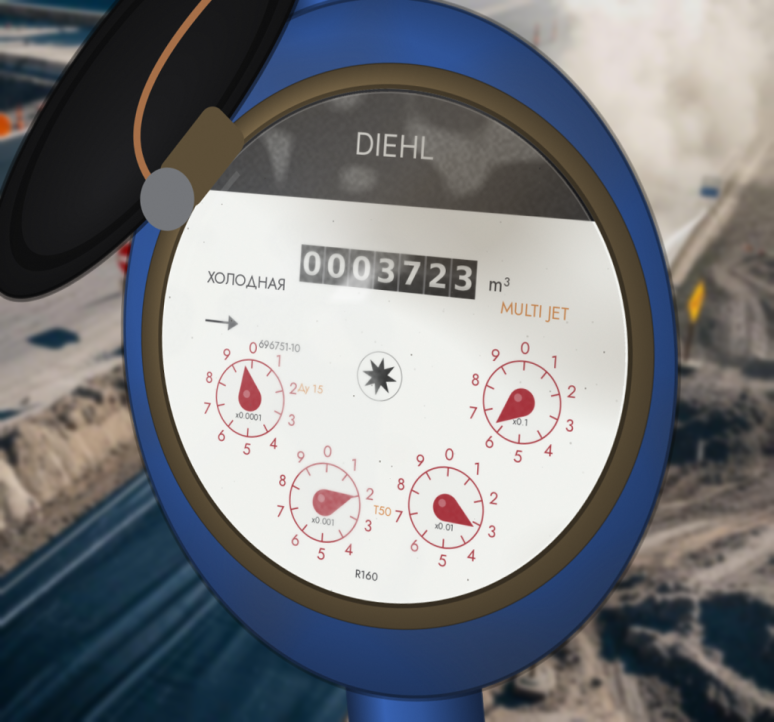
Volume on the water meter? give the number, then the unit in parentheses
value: 3723.6319 (m³)
